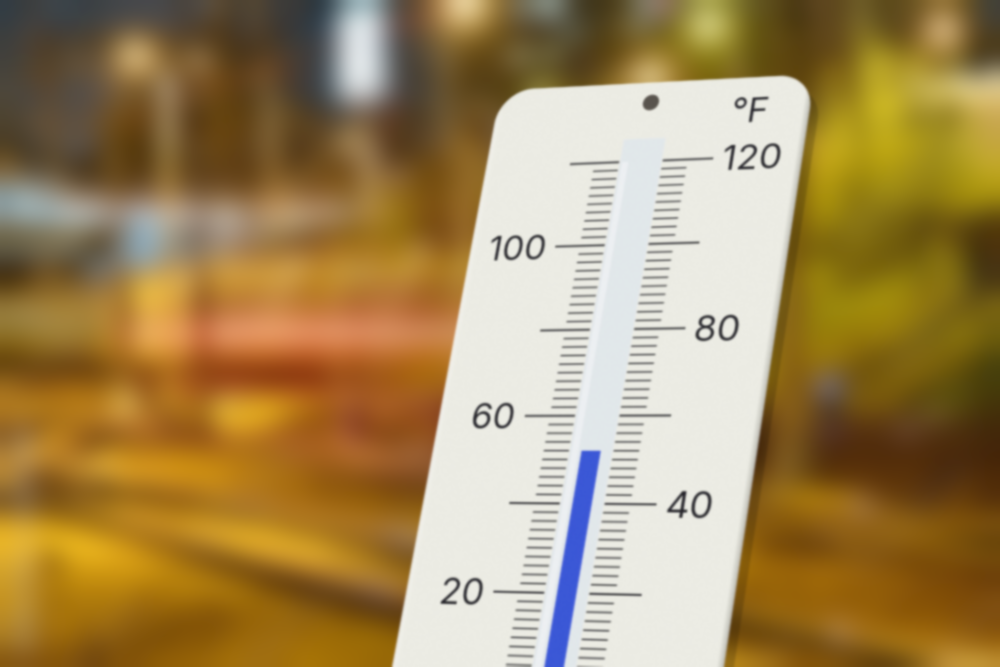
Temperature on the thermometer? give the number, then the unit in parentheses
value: 52 (°F)
